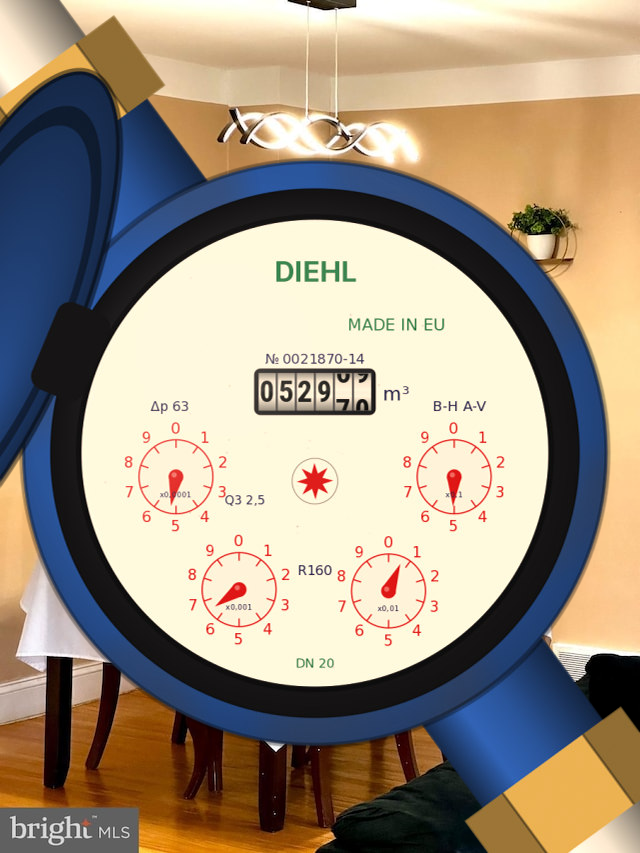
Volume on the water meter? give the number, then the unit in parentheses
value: 52969.5065 (m³)
